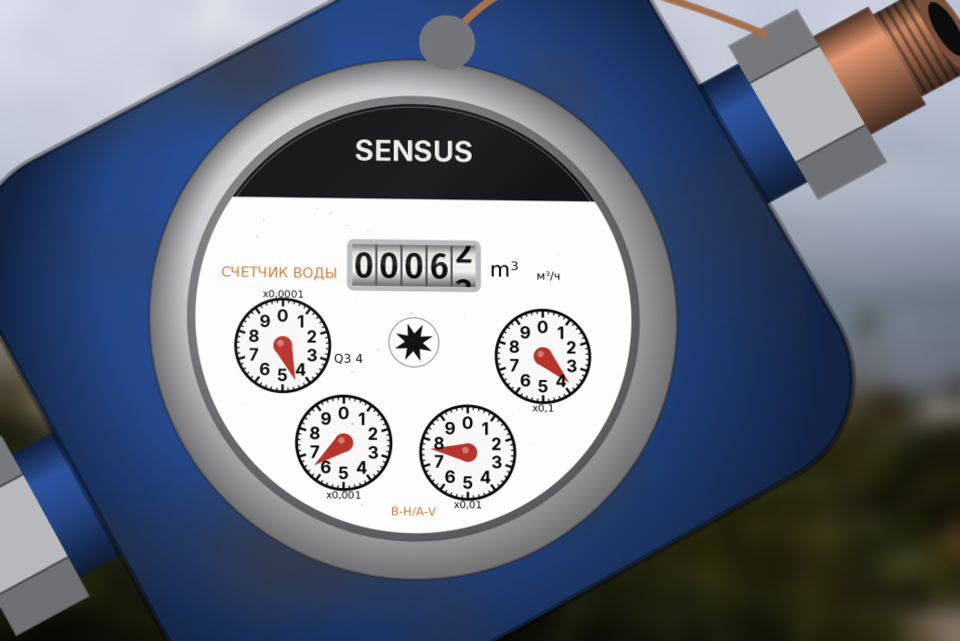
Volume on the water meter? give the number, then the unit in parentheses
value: 62.3764 (m³)
